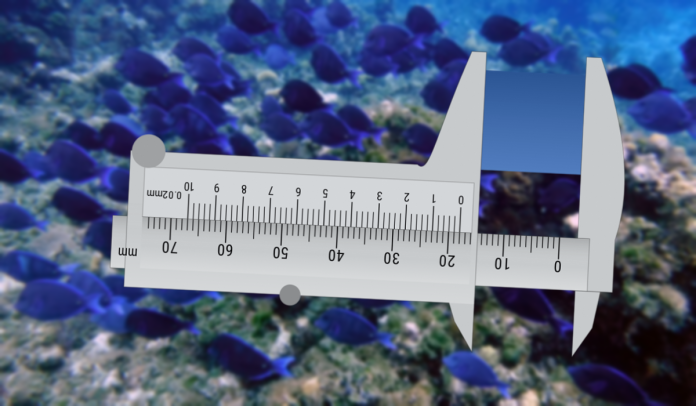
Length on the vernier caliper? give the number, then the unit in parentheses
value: 18.0 (mm)
